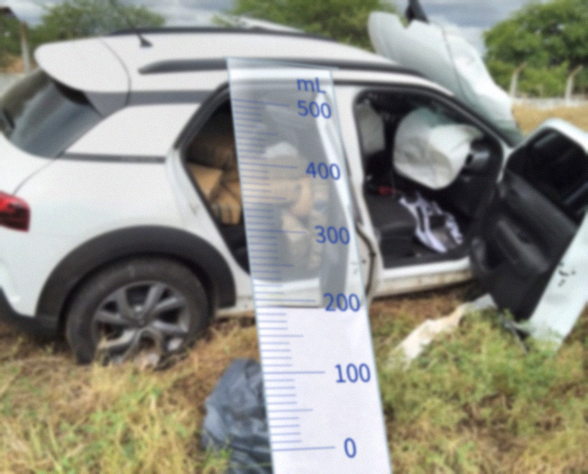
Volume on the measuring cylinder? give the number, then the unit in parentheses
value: 190 (mL)
